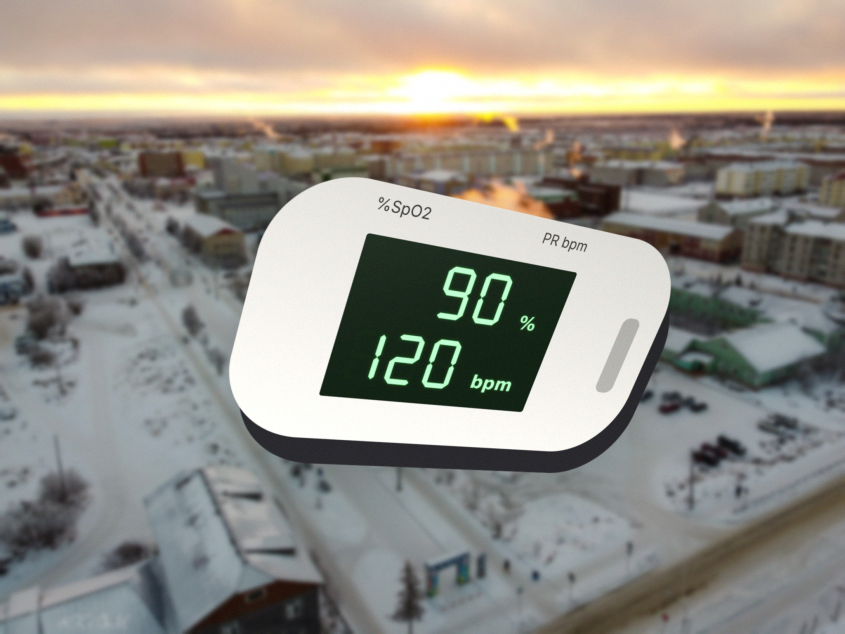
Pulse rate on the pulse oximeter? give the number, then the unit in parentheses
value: 120 (bpm)
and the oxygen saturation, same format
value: 90 (%)
